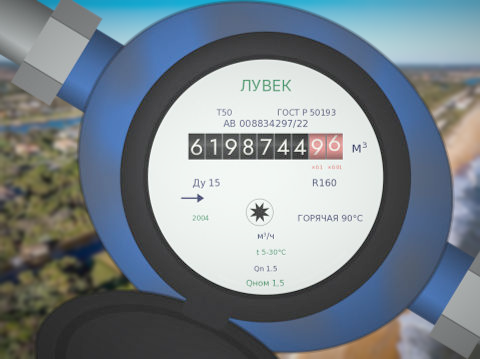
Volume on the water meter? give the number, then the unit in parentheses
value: 6198744.96 (m³)
